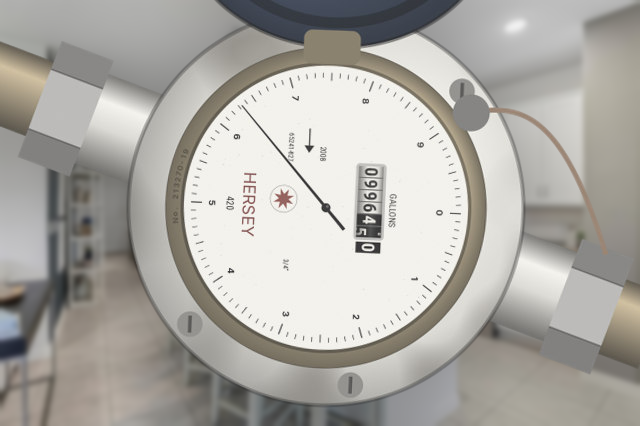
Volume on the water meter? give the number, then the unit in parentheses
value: 996446.3 (gal)
